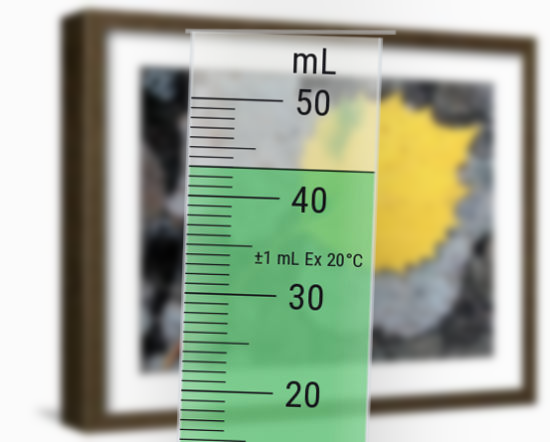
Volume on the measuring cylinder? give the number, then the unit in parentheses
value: 43 (mL)
